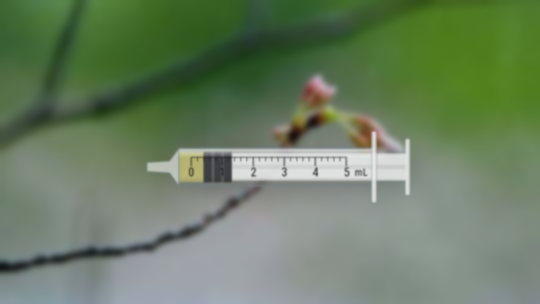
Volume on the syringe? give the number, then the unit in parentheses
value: 0.4 (mL)
